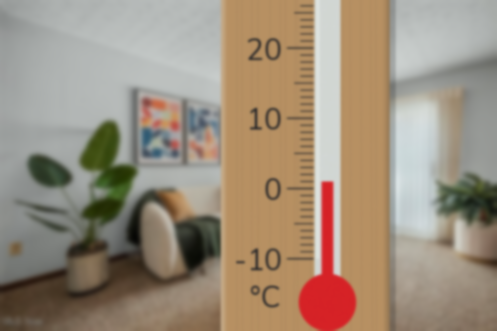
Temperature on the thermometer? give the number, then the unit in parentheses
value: 1 (°C)
